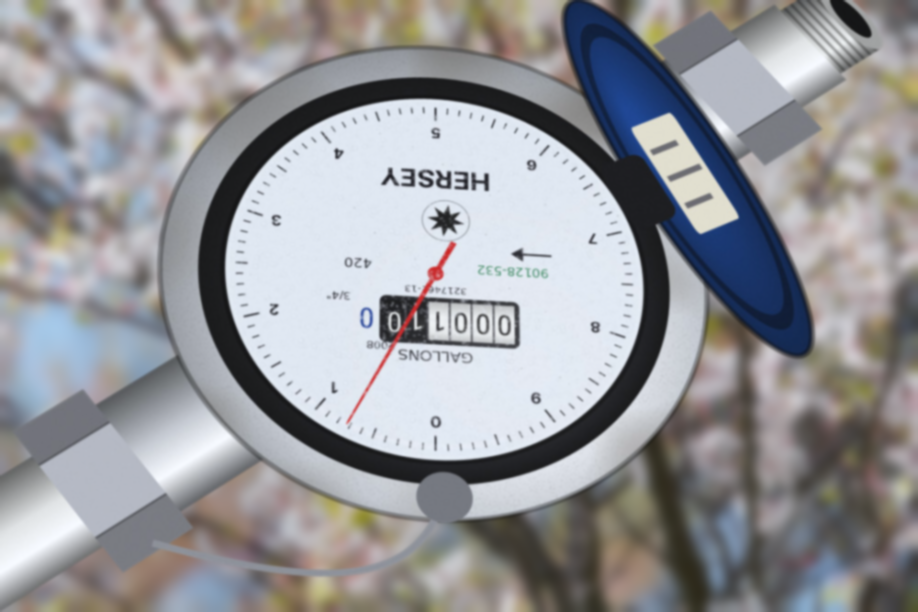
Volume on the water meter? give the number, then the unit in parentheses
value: 1100.7 (gal)
